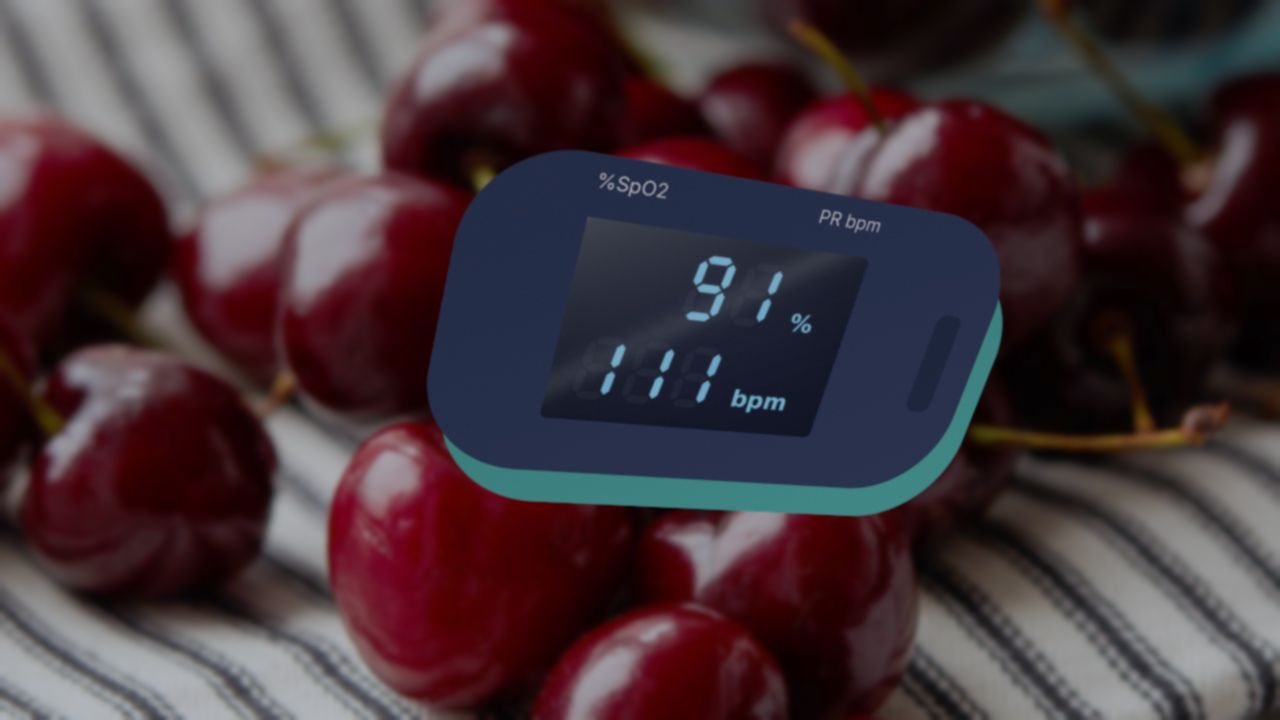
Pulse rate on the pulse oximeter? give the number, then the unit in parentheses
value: 111 (bpm)
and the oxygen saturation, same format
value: 91 (%)
